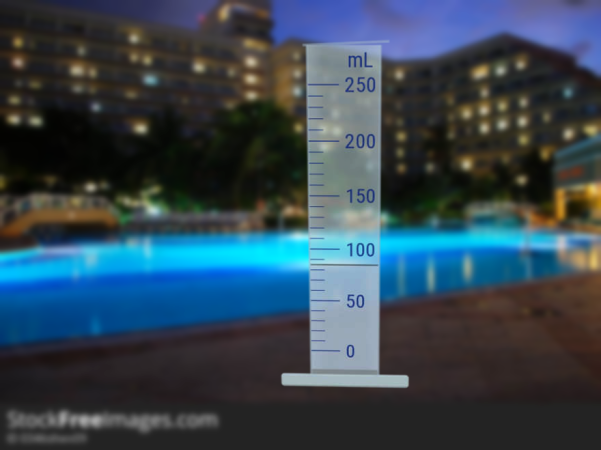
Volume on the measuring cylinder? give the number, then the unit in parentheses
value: 85 (mL)
